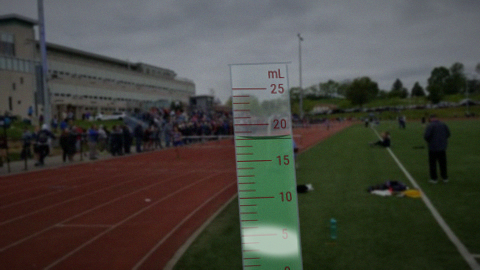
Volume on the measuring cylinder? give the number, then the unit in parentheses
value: 18 (mL)
